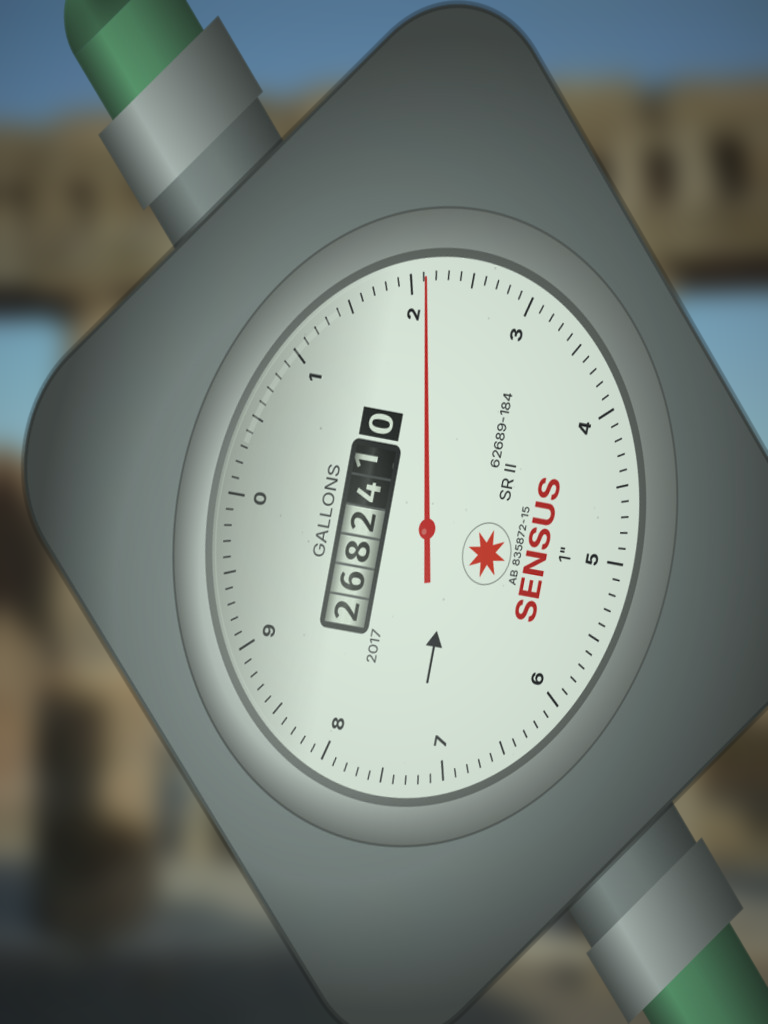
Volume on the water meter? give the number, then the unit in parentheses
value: 2682412.1 (gal)
